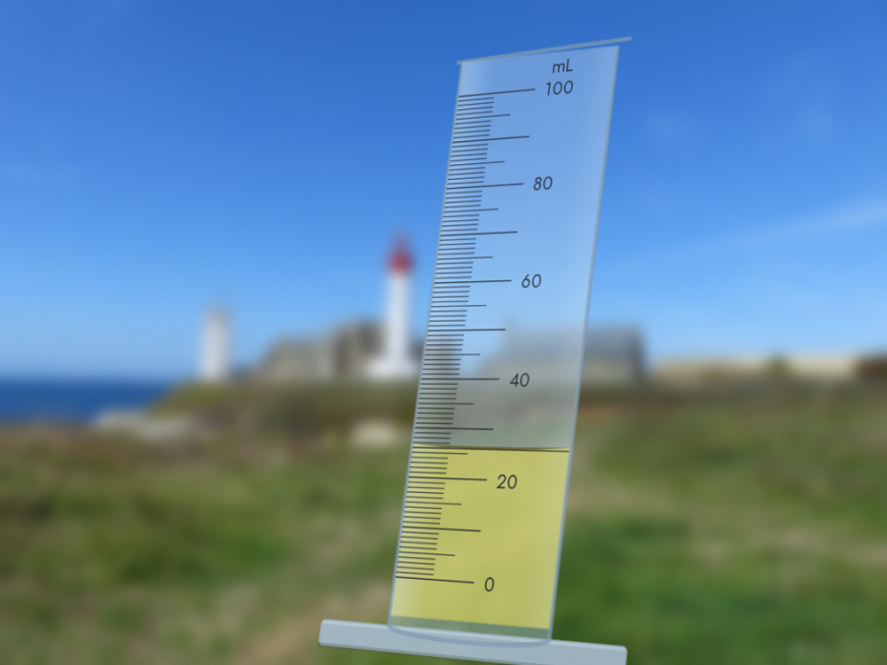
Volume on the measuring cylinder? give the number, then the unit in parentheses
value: 26 (mL)
